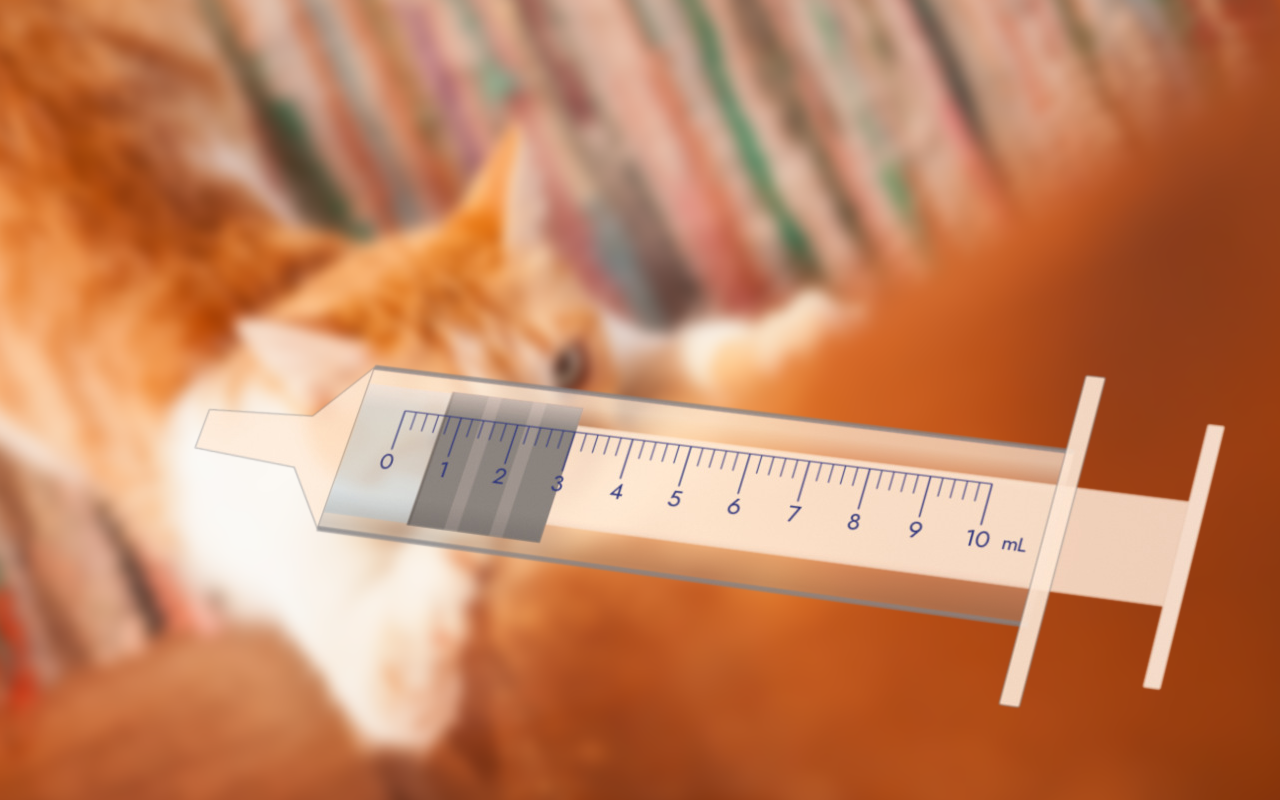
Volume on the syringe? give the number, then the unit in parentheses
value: 0.7 (mL)
